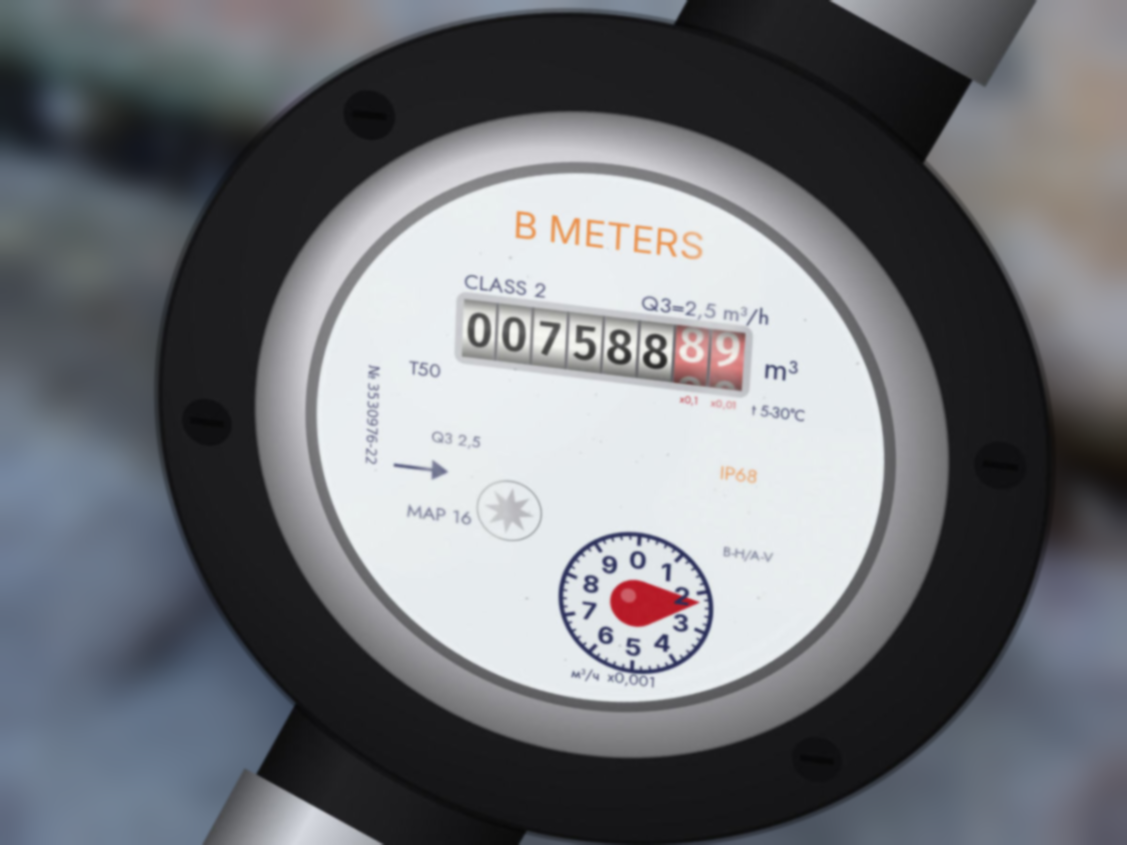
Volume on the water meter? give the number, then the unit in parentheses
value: 7588.892 (m³)
